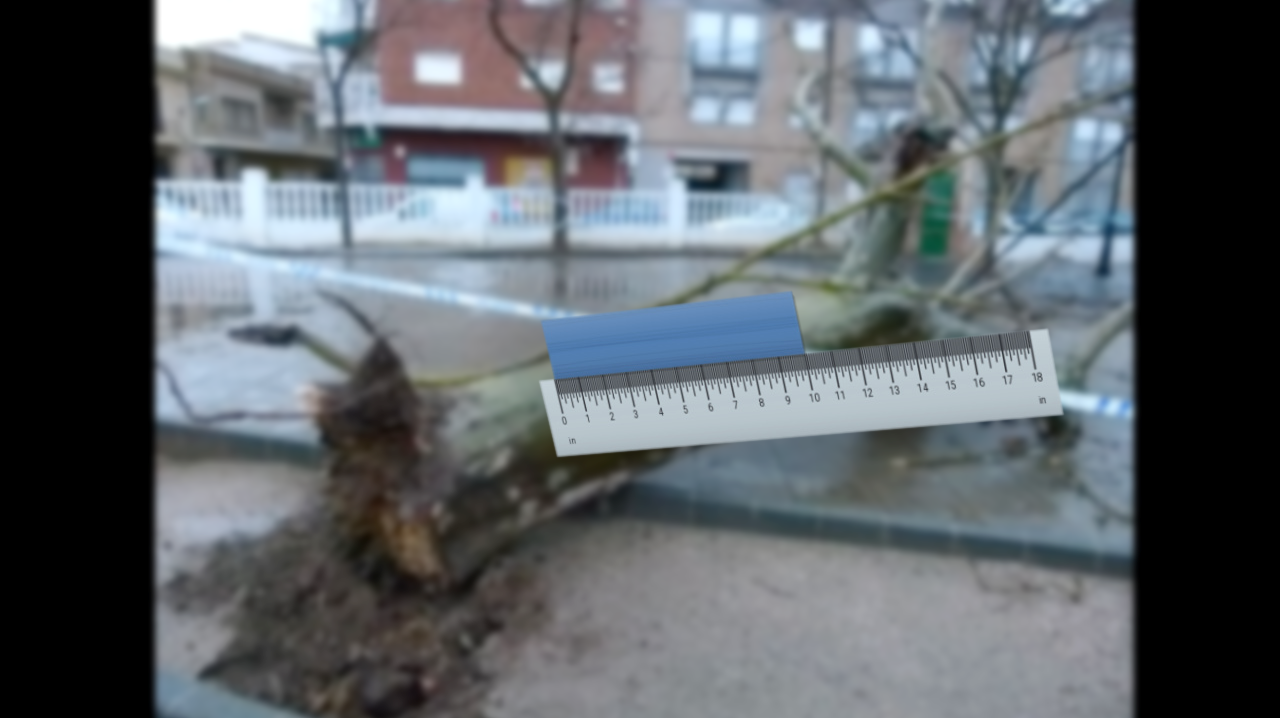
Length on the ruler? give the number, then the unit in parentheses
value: 10 (in)
